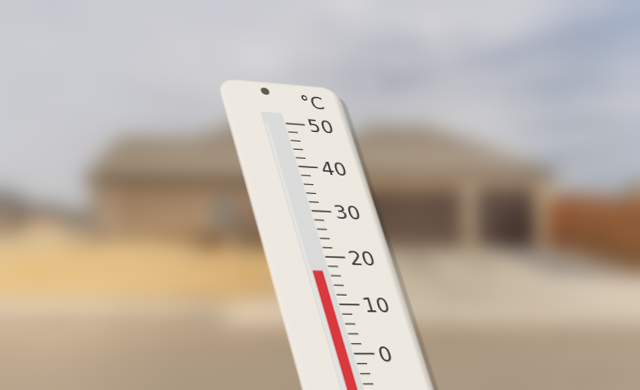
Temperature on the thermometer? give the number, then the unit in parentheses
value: 17 (°C)
